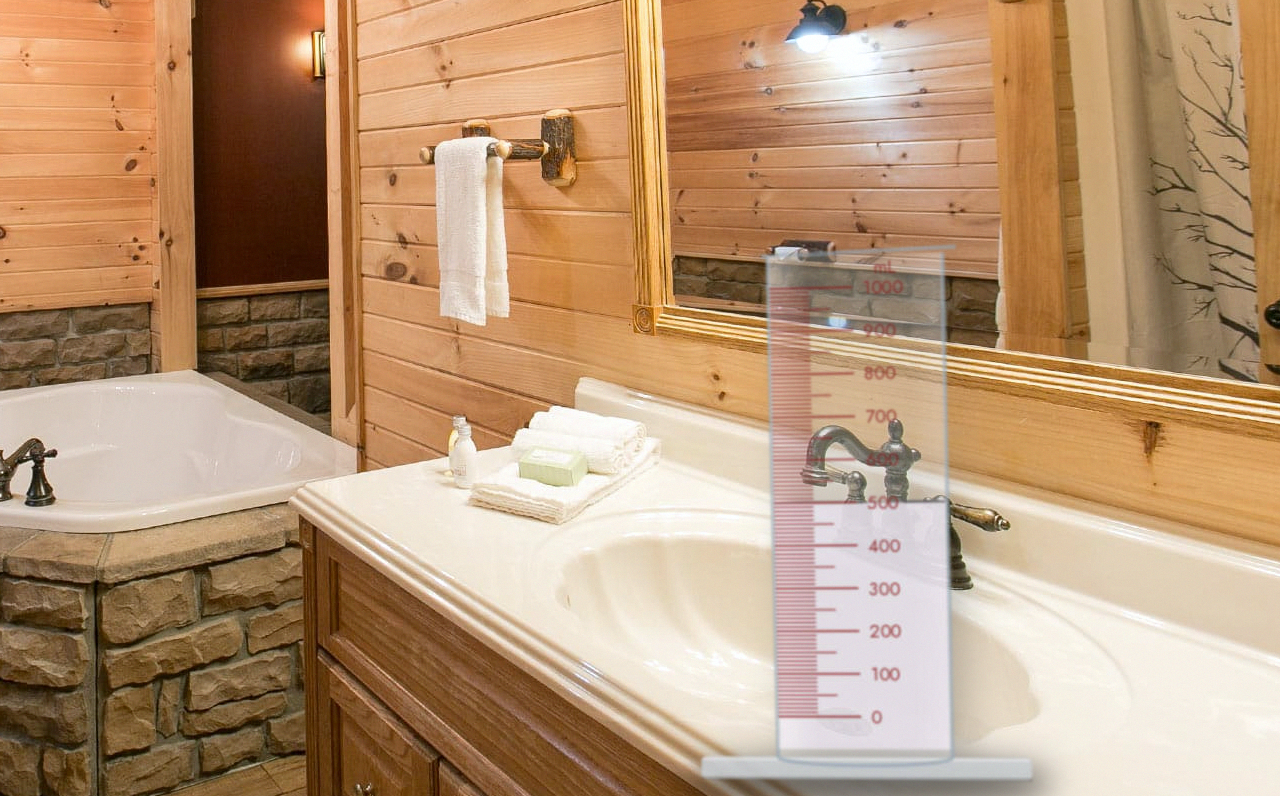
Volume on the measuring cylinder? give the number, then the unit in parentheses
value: 500 (mL)
